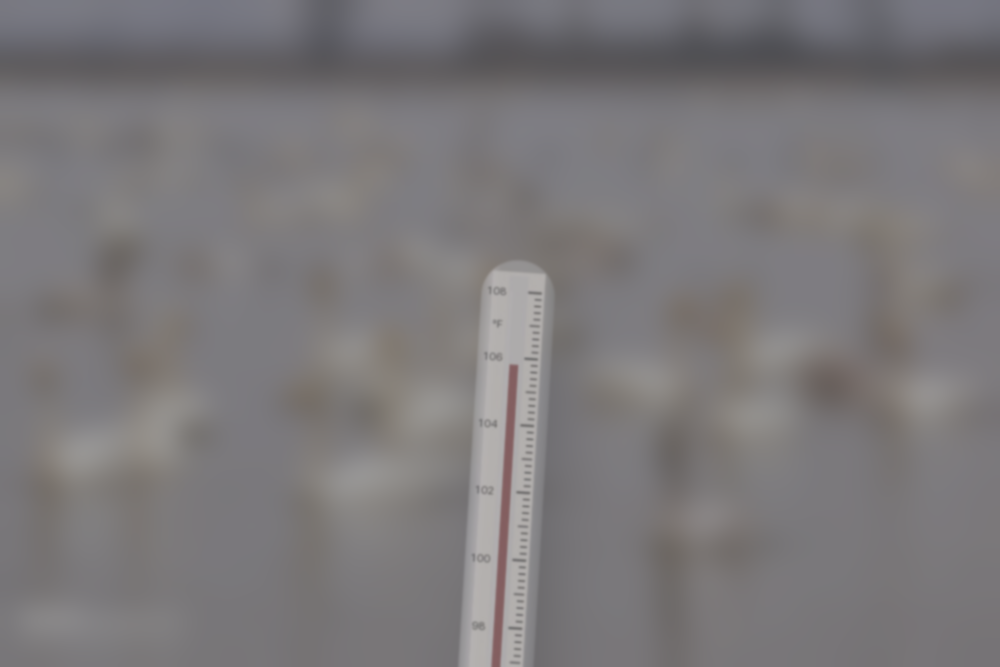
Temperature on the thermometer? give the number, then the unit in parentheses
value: 105.8 (°F)
